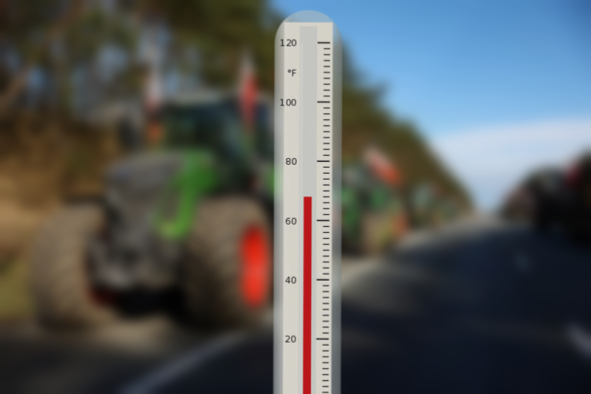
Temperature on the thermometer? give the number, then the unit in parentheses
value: 68 (°F)
